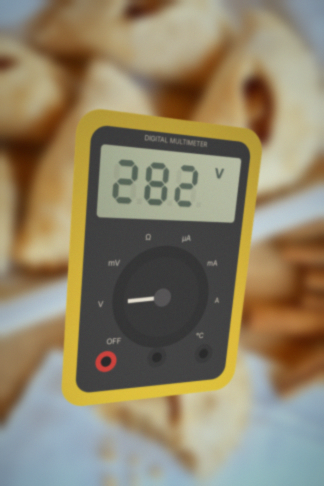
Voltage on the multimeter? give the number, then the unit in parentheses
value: 282 (V)
